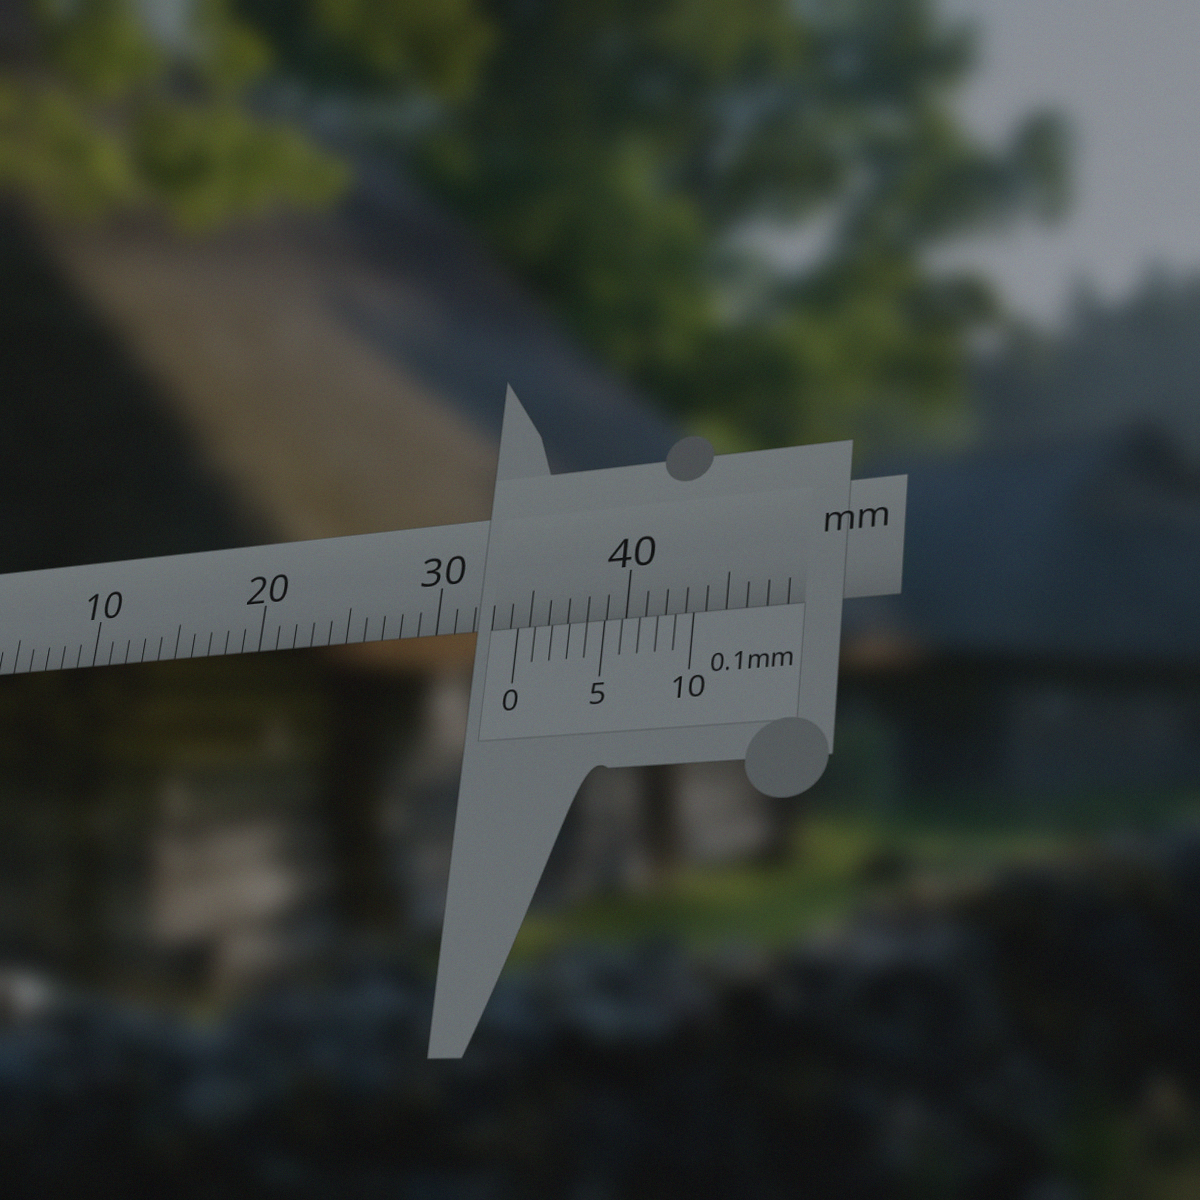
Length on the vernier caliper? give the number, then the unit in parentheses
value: 34.4 (mm)
